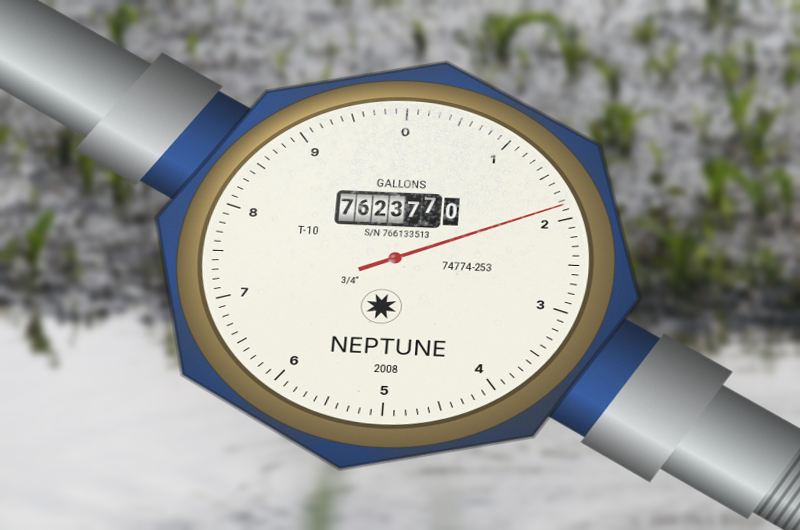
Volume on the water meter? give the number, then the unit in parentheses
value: 7623771.8 (gal)
